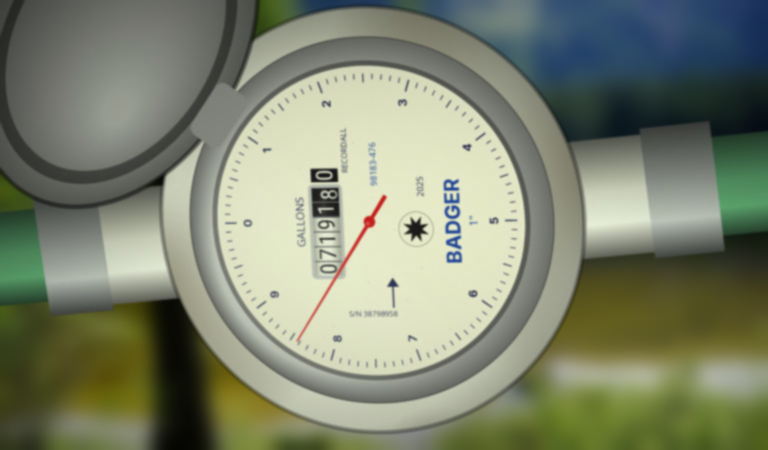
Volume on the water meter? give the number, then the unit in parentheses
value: 719178.4 (gal)
